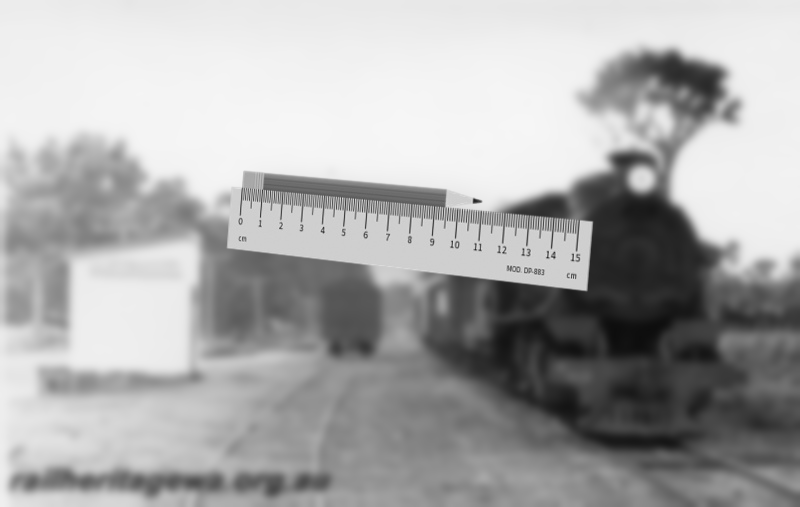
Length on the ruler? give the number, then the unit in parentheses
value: 11 (cm)
